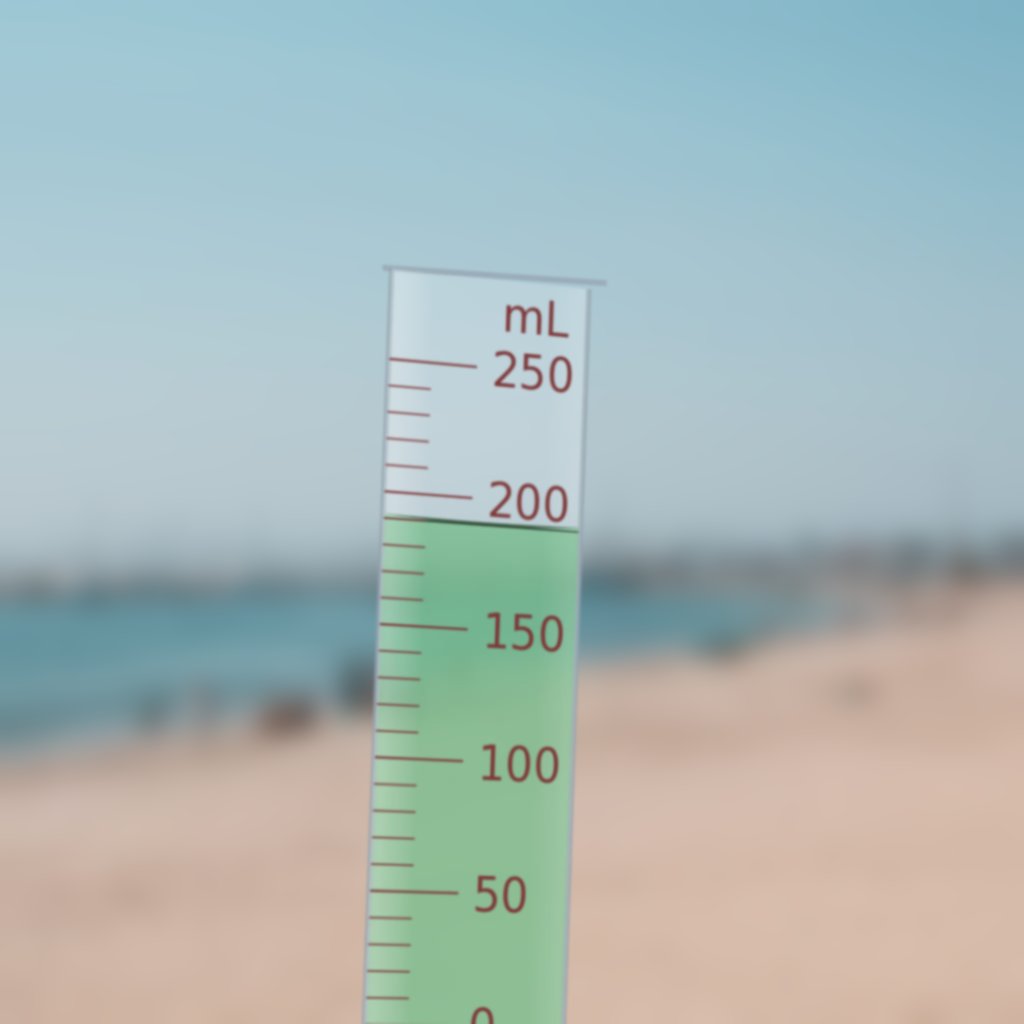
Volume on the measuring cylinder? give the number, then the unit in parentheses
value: 190 (mL)
